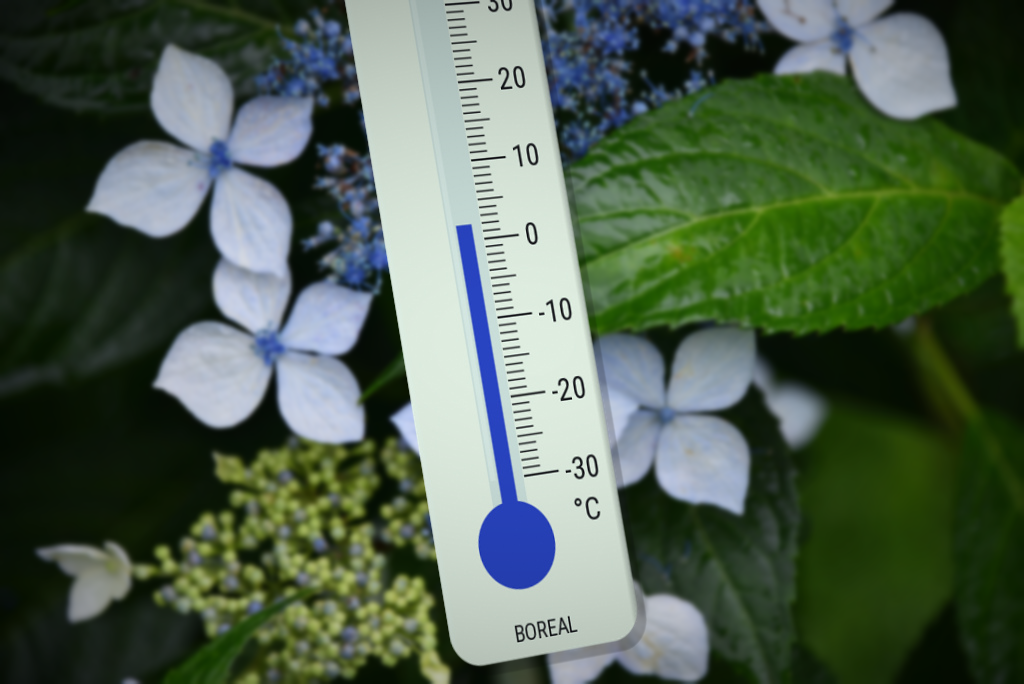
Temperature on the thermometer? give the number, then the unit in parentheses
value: 2 (°C)
